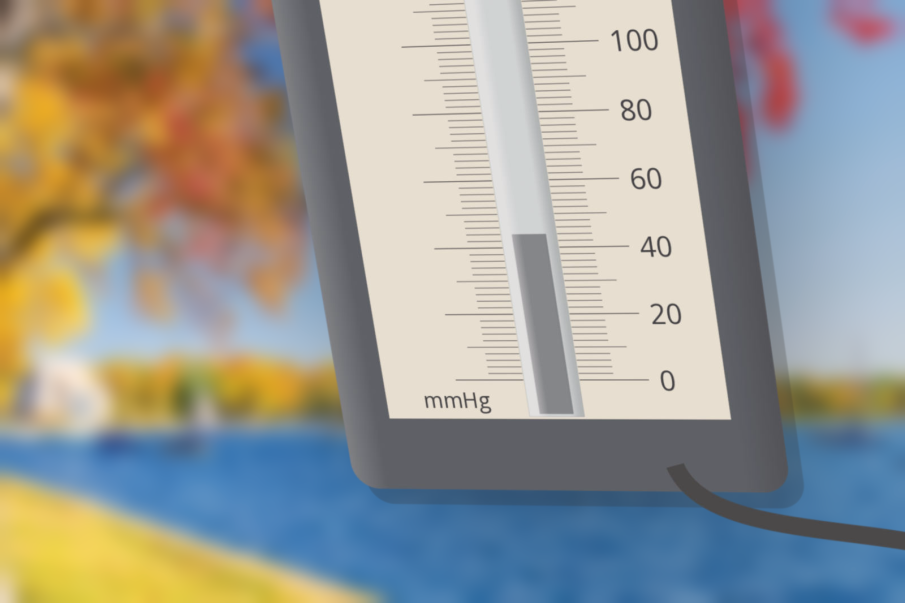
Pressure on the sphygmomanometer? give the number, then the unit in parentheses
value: 44 (mmHg)
